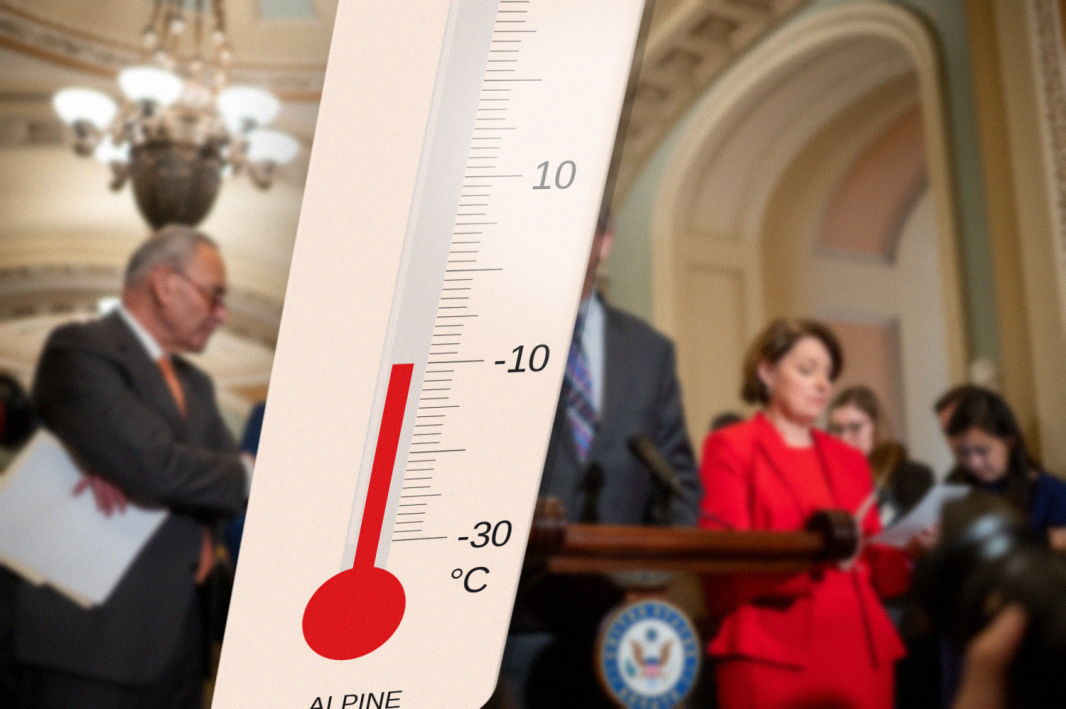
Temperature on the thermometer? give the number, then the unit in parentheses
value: -10 (°C)
